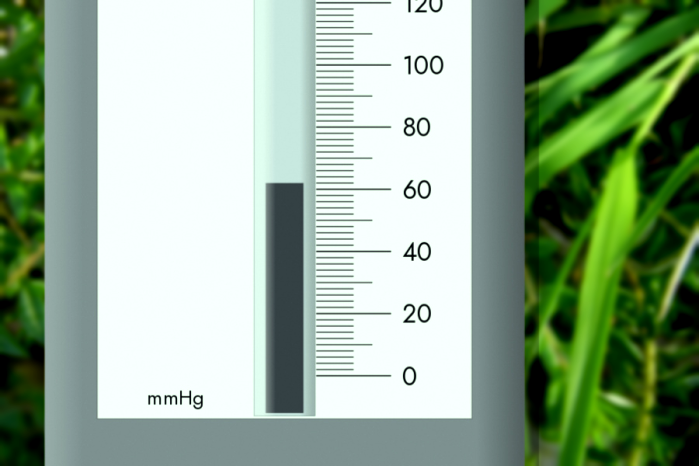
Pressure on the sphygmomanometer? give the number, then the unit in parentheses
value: 62 (mmHg)
